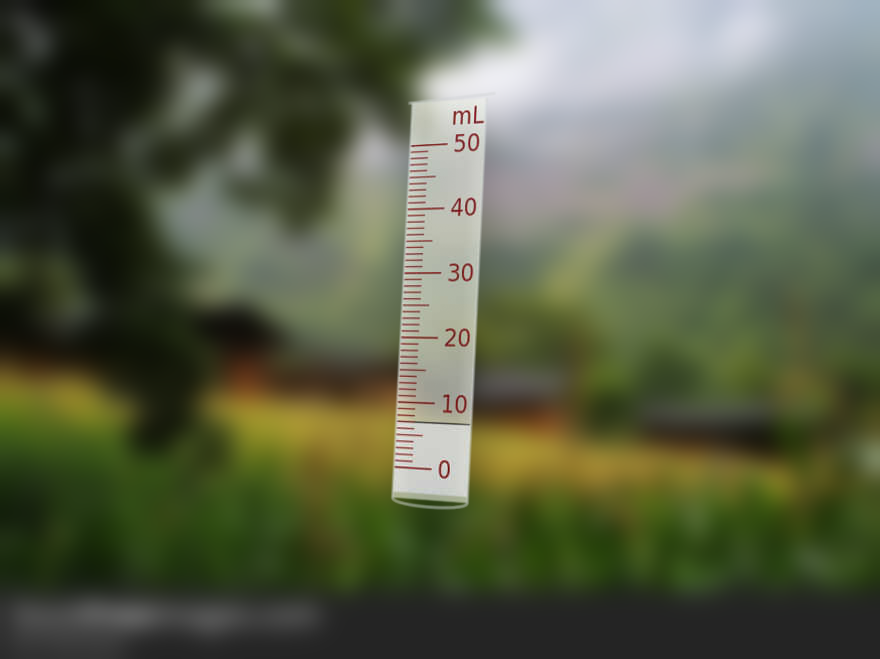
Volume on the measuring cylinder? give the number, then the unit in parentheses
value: 7 (mL)
